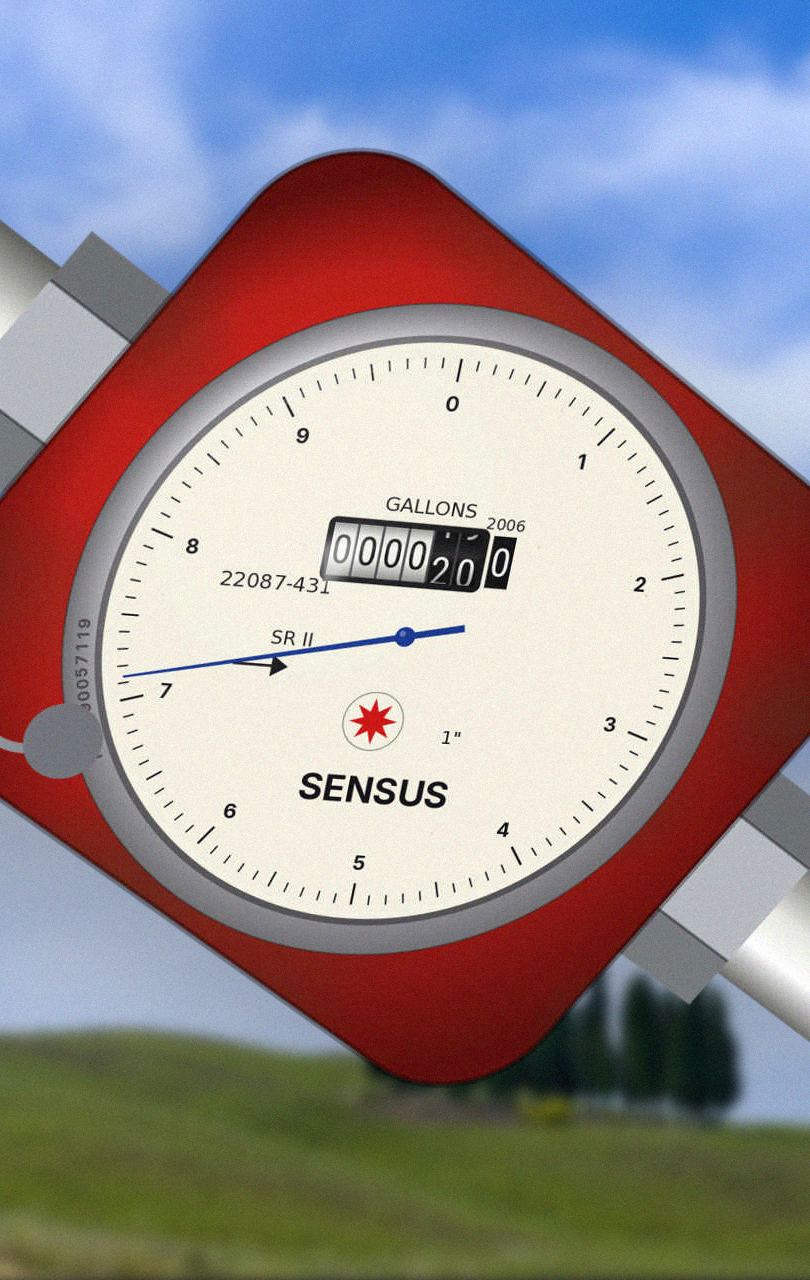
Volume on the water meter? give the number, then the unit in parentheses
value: 197.1 (gal)
